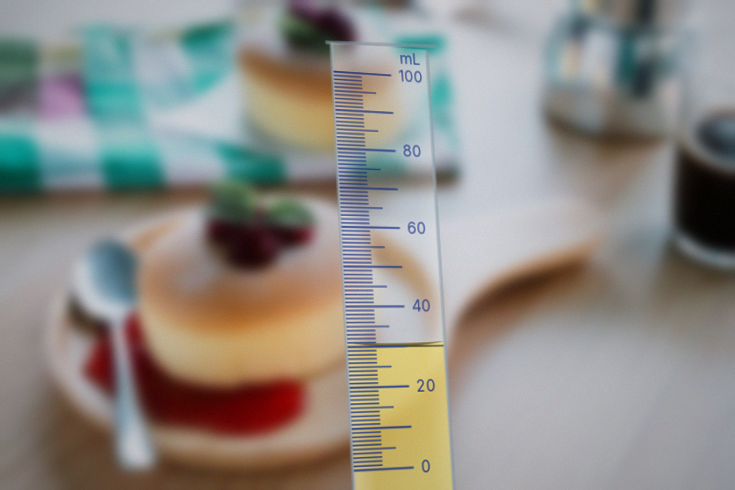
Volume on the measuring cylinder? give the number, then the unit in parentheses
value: 30 (mL)
